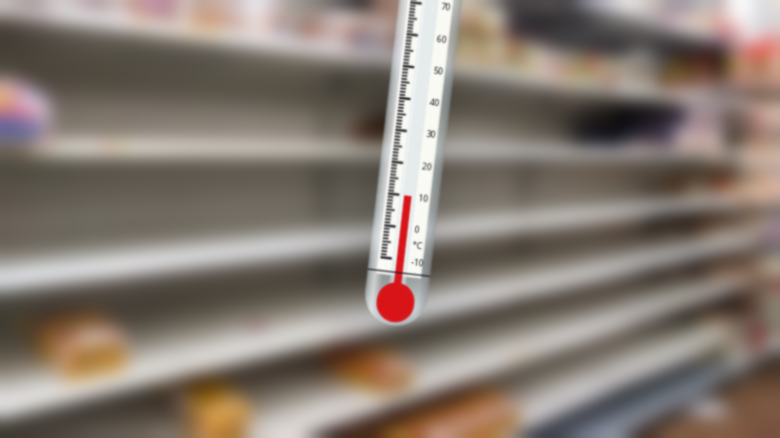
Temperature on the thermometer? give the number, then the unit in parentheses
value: 10 (°C)
